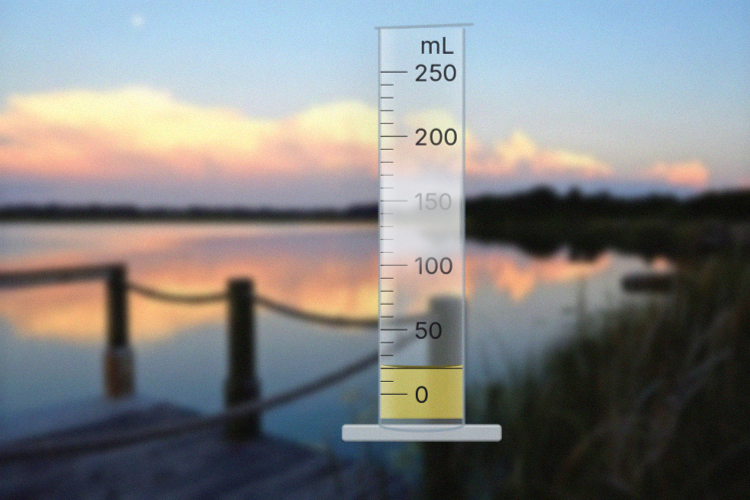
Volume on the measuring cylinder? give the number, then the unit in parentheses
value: 20 (mL)
